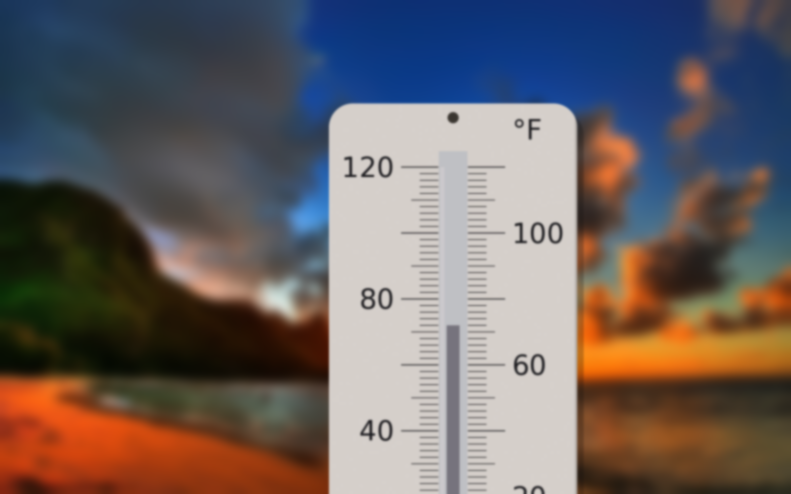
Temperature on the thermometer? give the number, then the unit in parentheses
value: 72 (°F)
